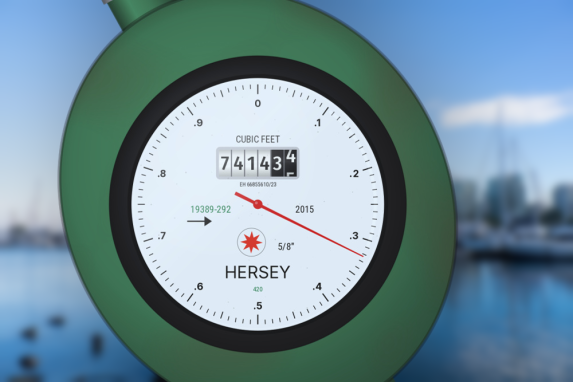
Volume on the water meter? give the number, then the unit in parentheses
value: 741434.32 (ft³)
